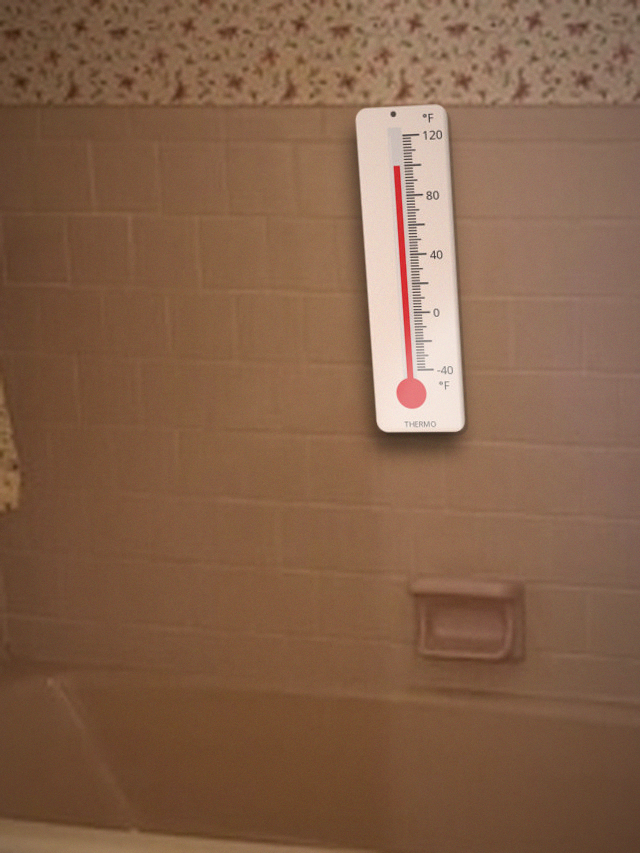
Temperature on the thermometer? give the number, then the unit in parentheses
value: 100 (°F)
